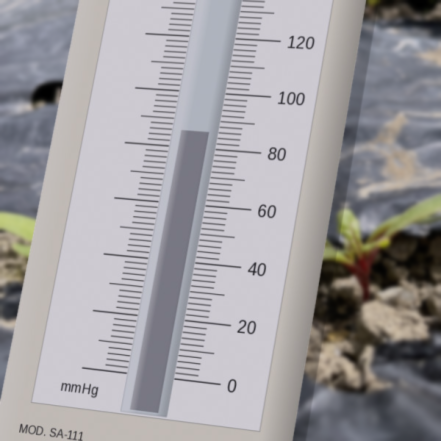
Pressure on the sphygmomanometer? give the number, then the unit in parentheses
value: 86 (mmHg)
